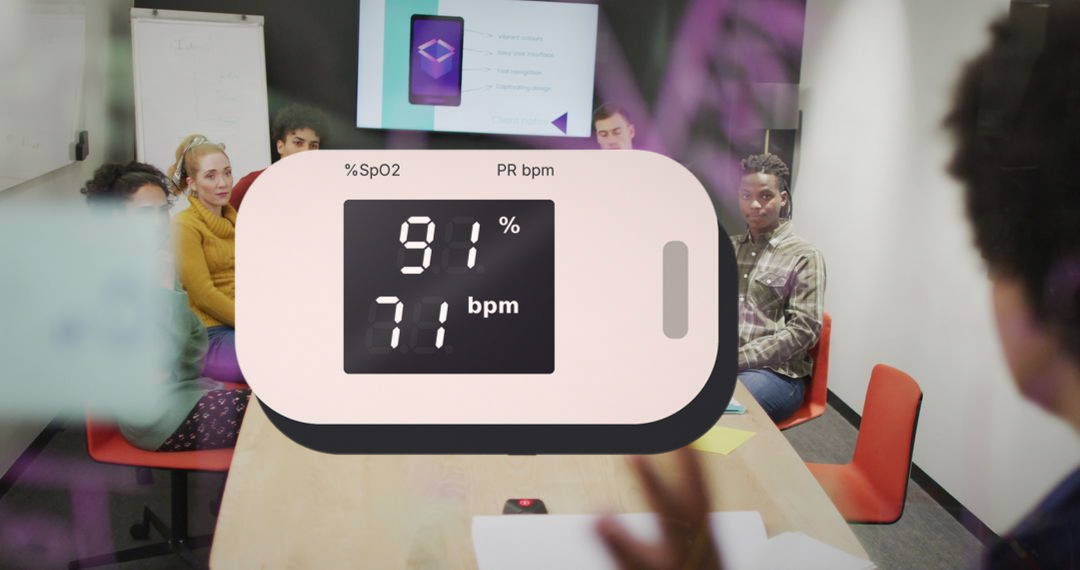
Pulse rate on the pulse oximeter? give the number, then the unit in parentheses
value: 71 (bpm)
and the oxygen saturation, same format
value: 91 (%)
